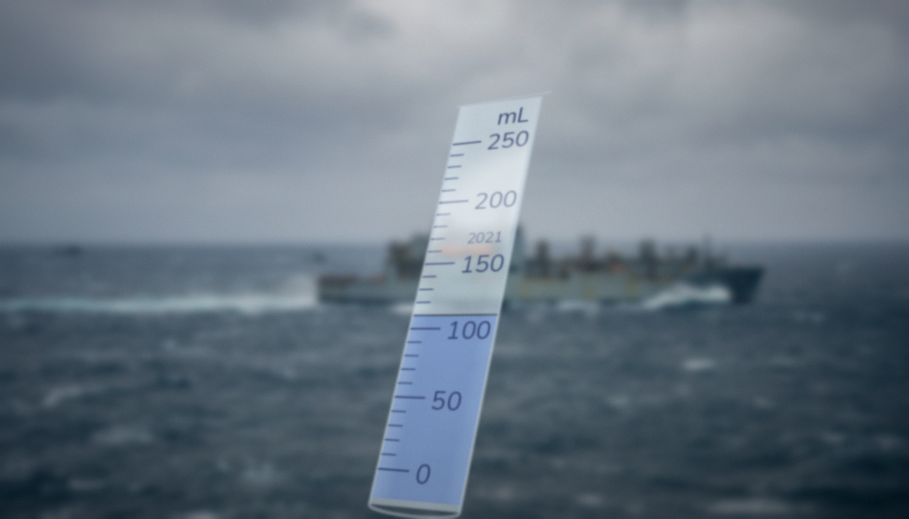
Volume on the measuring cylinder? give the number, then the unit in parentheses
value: 110 (mL)
